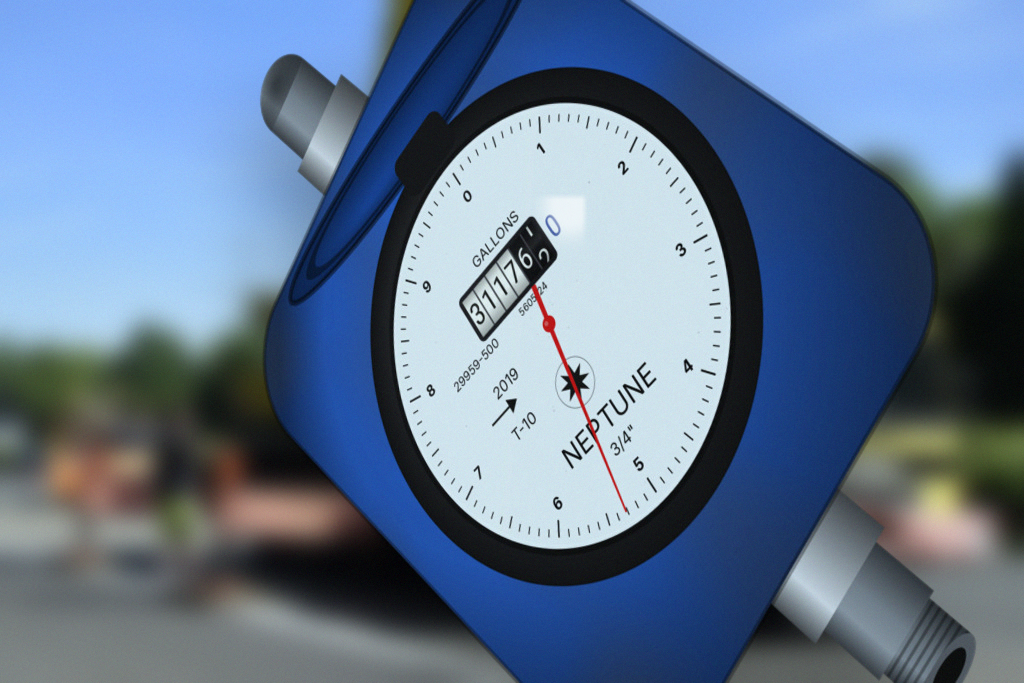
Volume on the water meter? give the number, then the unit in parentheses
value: 3117615.3 (gal)
